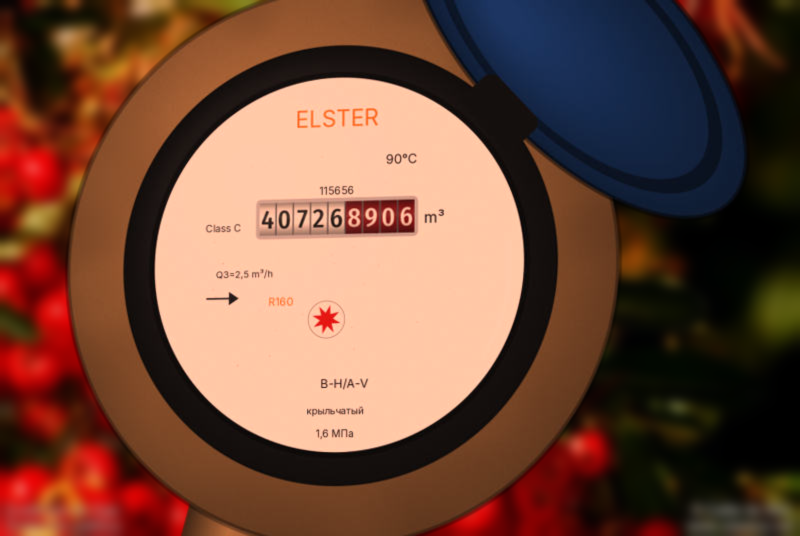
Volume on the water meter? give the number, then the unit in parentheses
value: 40726.8906 (m³)
